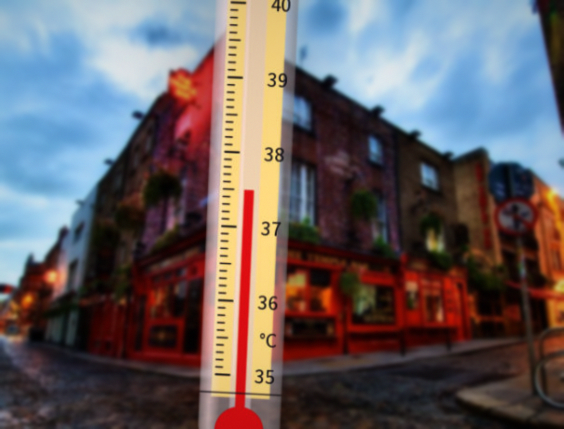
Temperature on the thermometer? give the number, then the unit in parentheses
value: 37.5 (°C)
